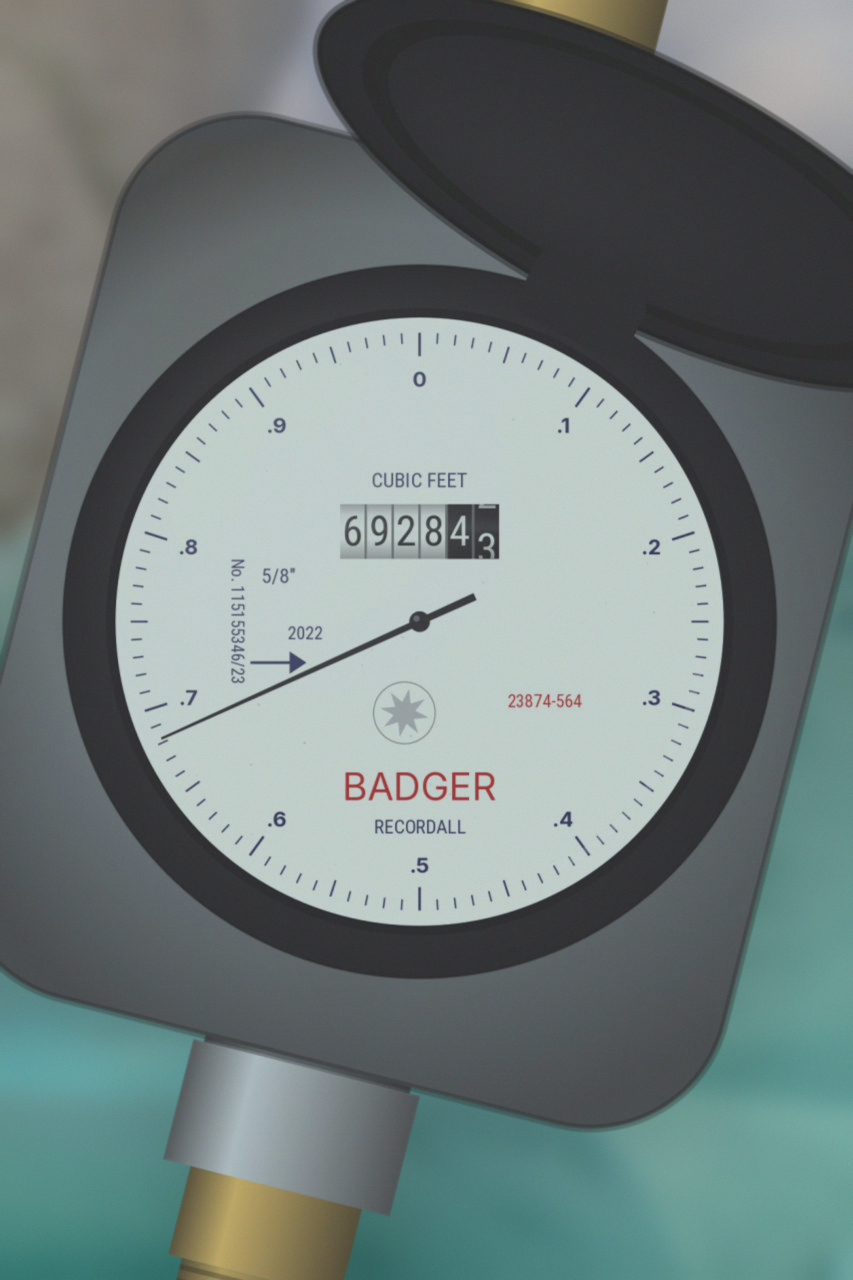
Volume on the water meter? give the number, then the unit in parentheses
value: 692842.68 (ft³)
